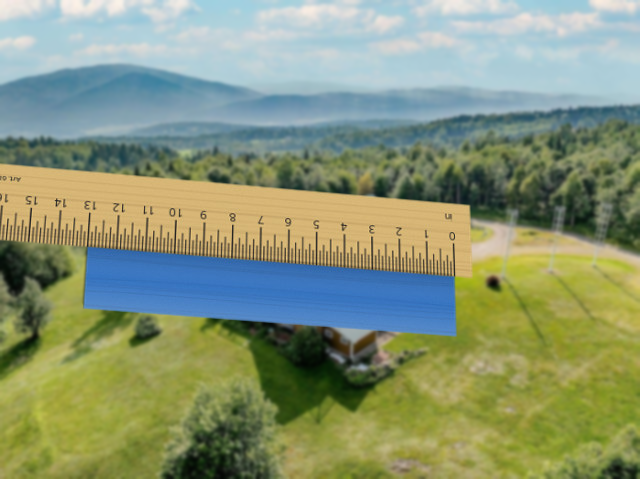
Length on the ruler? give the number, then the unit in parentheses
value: 13 (in)
